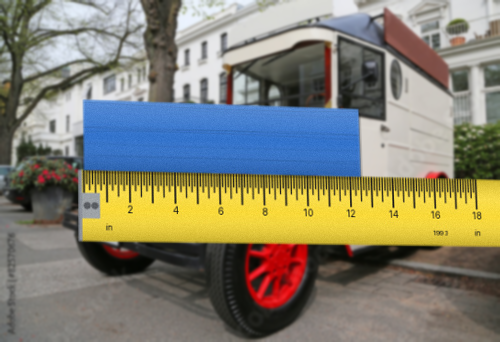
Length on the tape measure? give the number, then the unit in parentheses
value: 12.5 (in)
